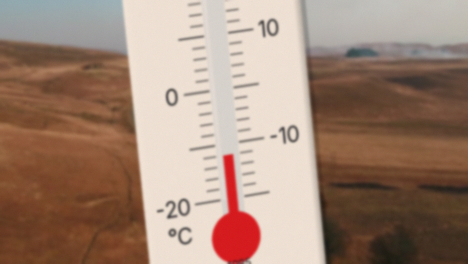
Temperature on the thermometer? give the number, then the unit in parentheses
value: -12 (°C)
